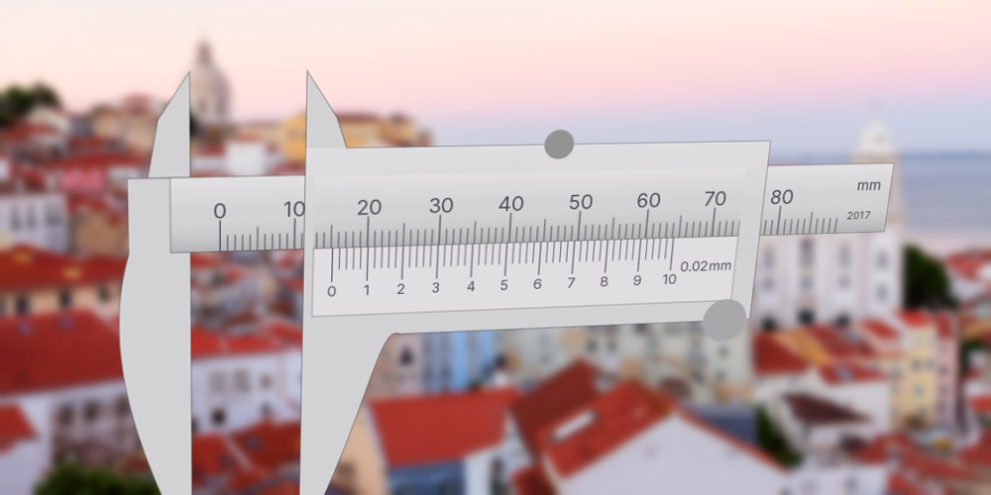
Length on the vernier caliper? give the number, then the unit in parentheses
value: 15.2 (mm)
